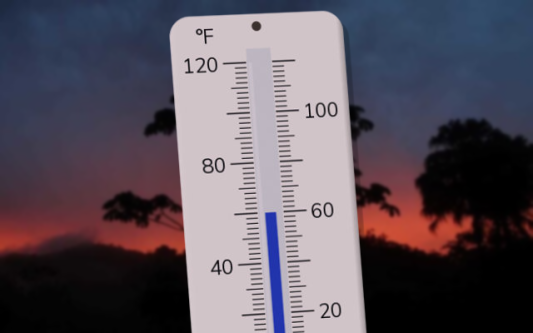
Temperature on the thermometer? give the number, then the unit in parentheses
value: 60 (°F)
